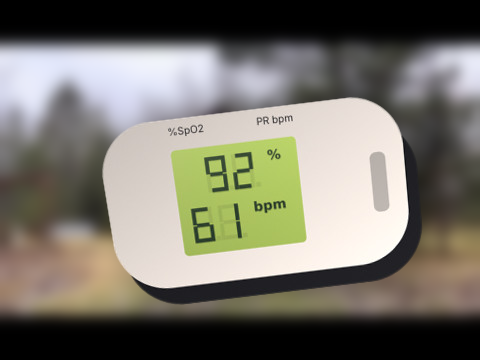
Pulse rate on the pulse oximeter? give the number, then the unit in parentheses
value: 61 (bpm)
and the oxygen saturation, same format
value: 92 (%)
